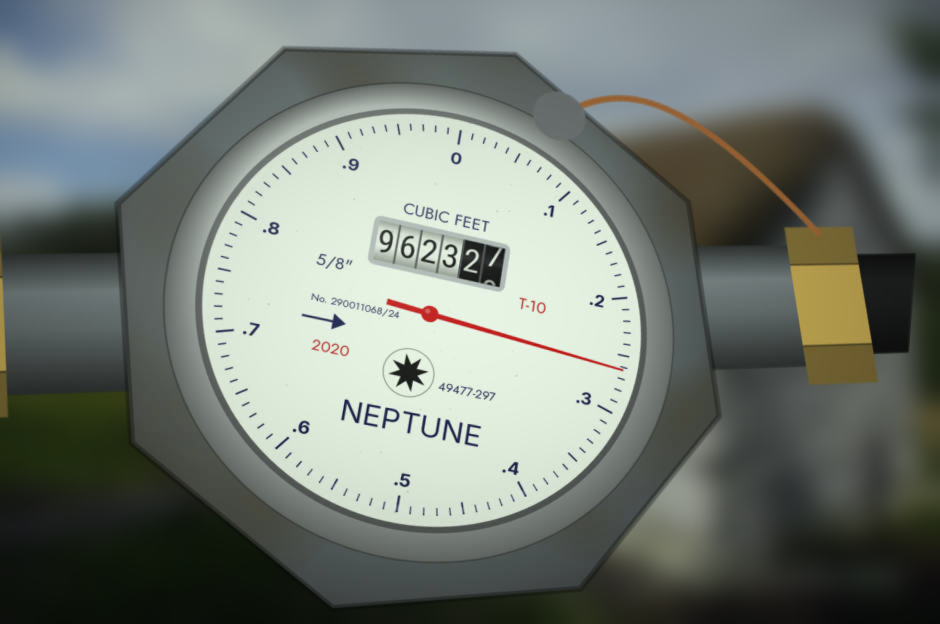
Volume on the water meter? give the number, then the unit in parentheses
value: 962327.26 (ft³)
